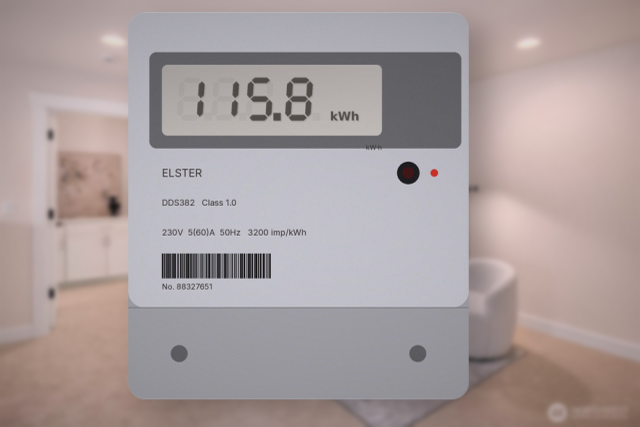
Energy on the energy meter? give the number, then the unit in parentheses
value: 115.8 (kWh)
